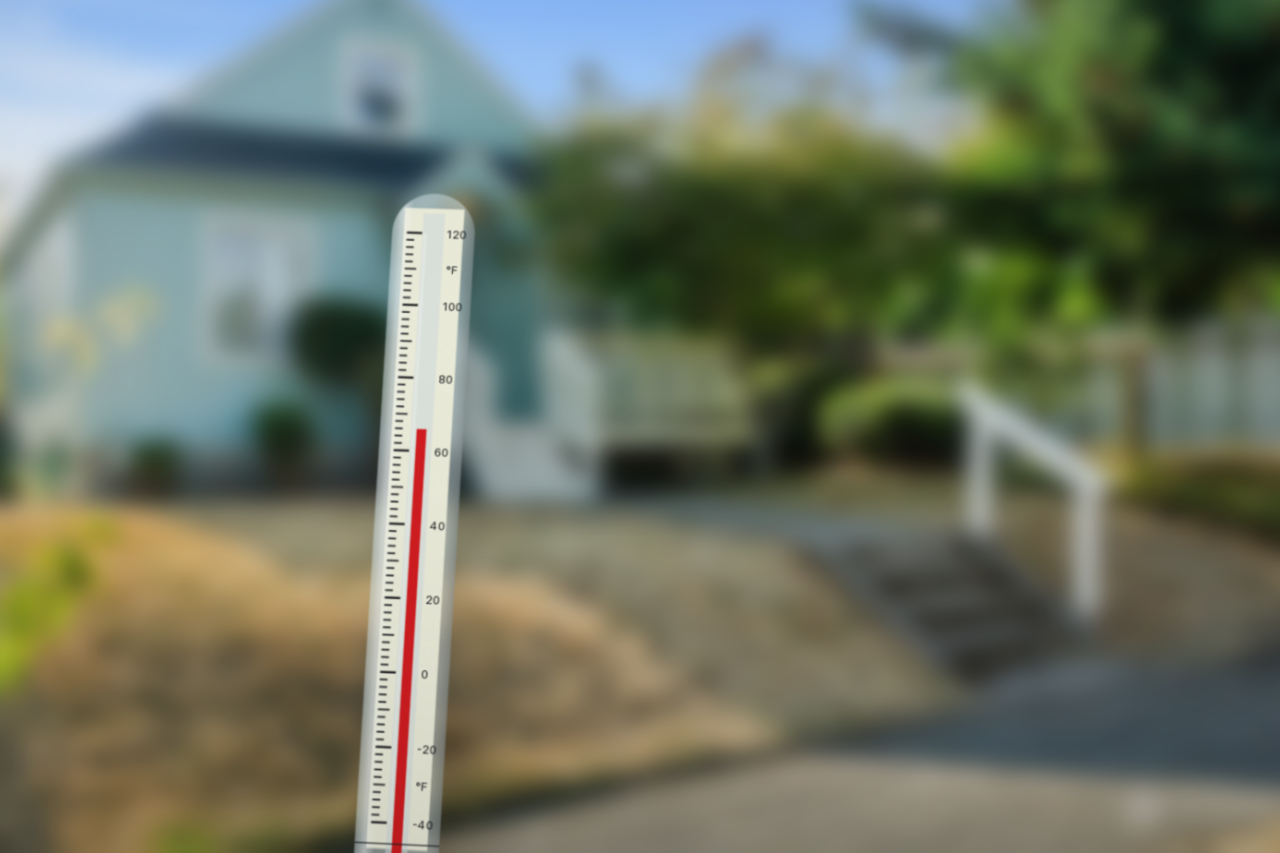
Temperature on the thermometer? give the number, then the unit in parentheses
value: 66 (°F)
